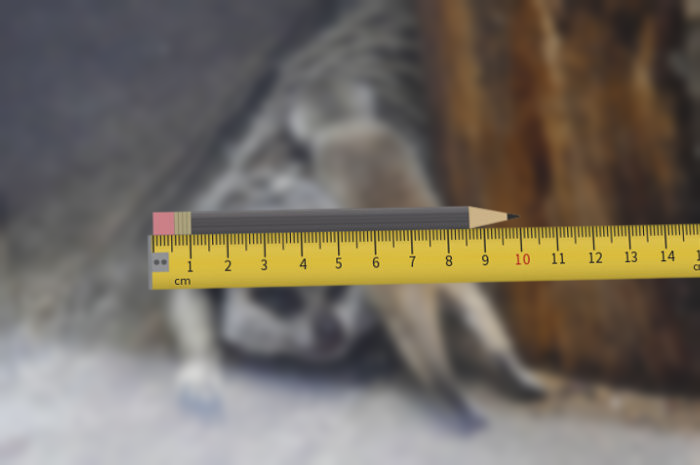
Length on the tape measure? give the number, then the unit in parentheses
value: 10 (cm)
